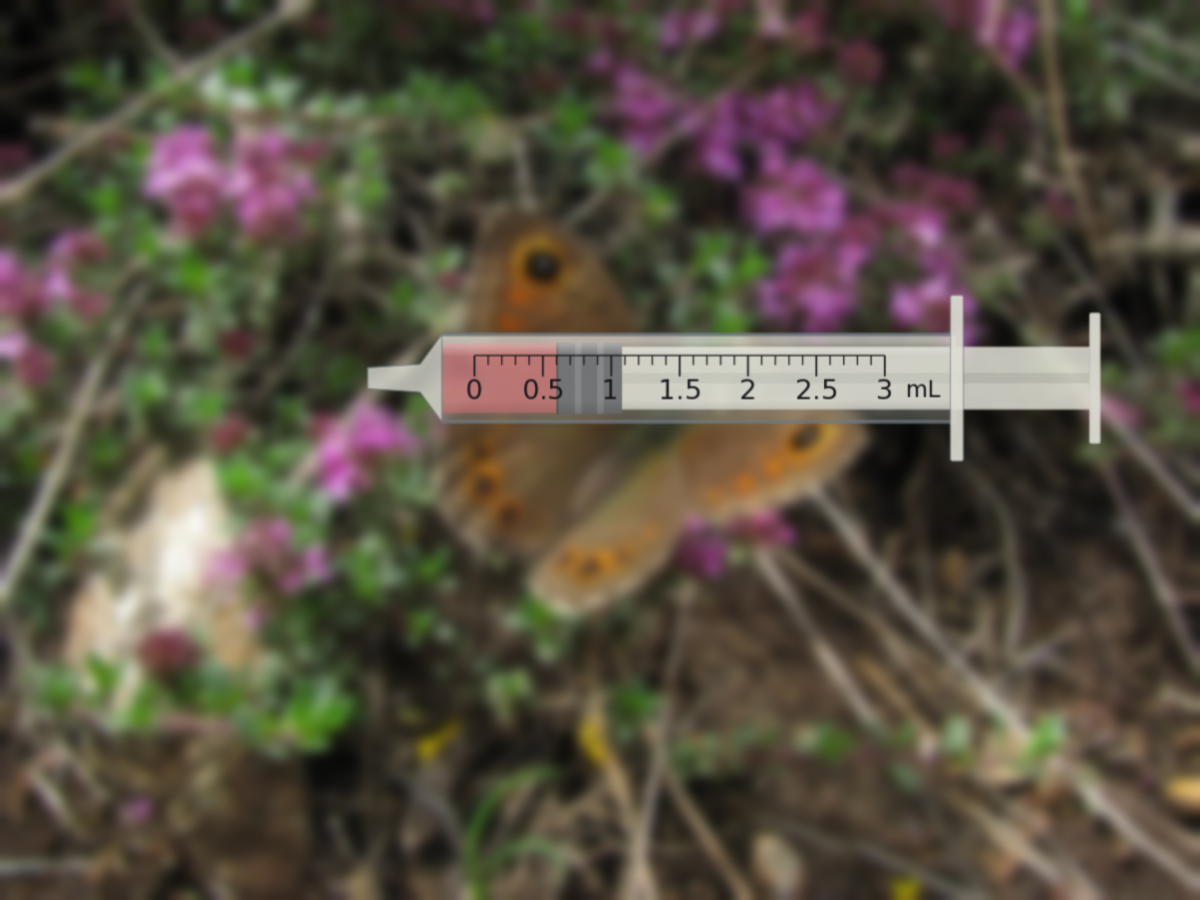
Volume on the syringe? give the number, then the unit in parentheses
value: 0.6 (mL)
